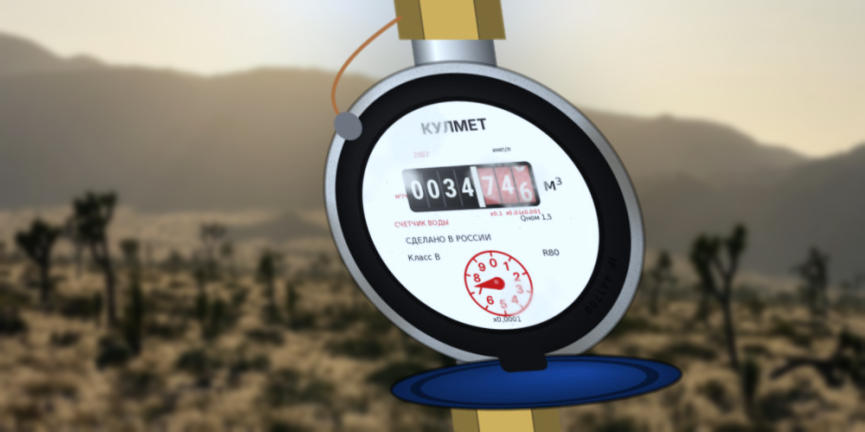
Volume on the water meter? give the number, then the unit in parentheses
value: 34.7457 (m³)
